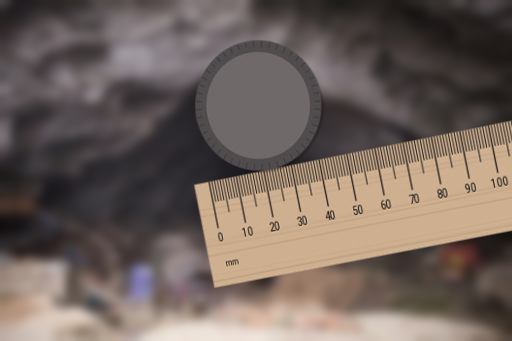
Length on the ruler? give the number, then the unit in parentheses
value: 45 (mm)
